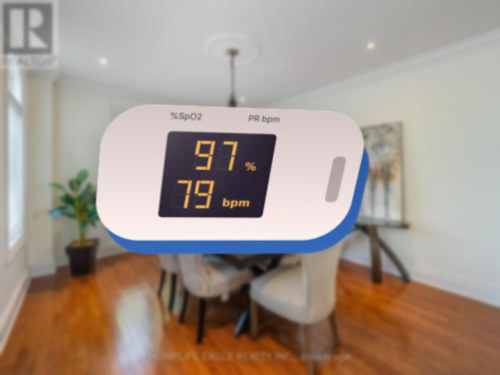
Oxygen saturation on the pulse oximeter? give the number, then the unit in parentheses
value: 97 (%)
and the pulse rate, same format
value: 79 (bpm)
